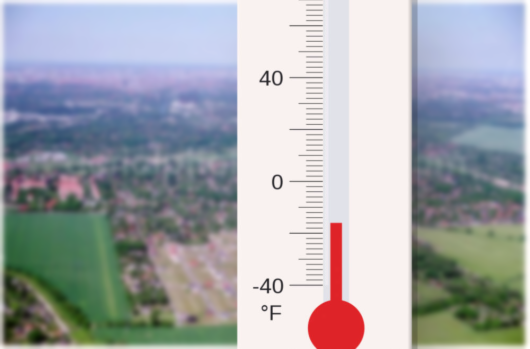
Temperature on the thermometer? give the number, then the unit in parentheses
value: -16 (°F)
